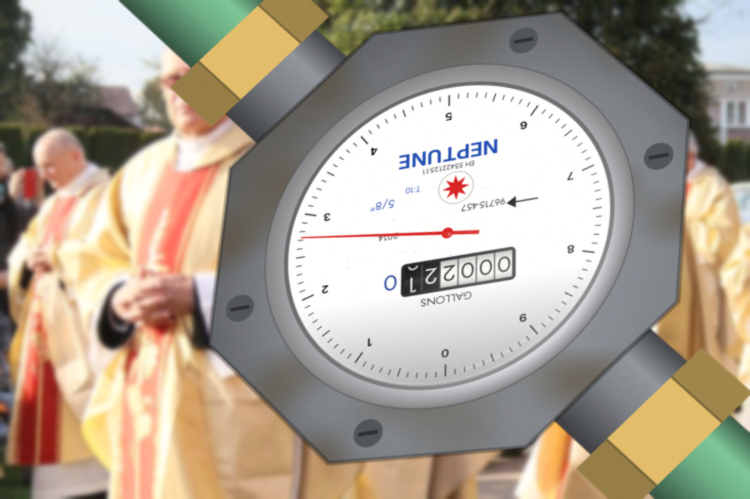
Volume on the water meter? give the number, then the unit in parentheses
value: 2212.7 (gal)
